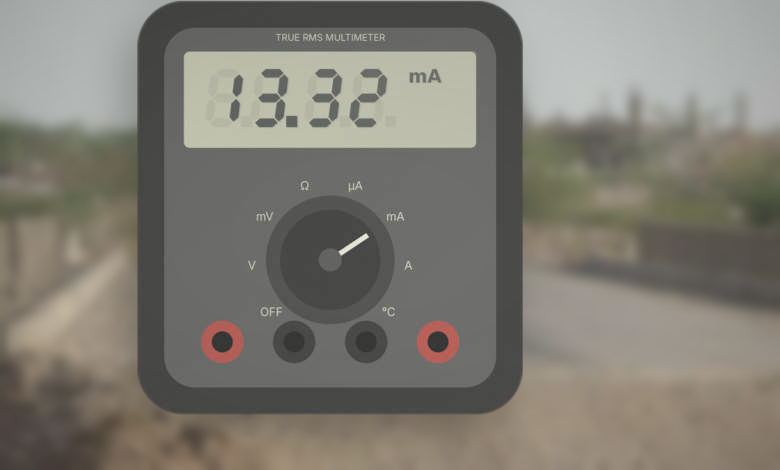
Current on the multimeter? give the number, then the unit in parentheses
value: 13.32 (mA)
